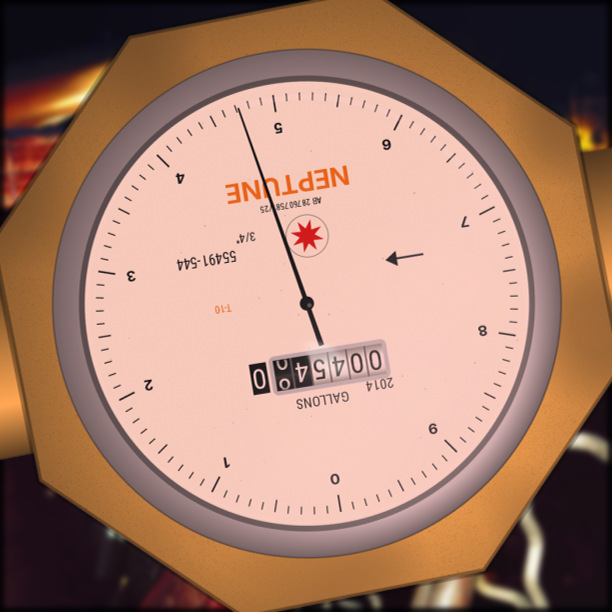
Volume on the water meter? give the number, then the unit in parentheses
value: 45484.7 (gal)
